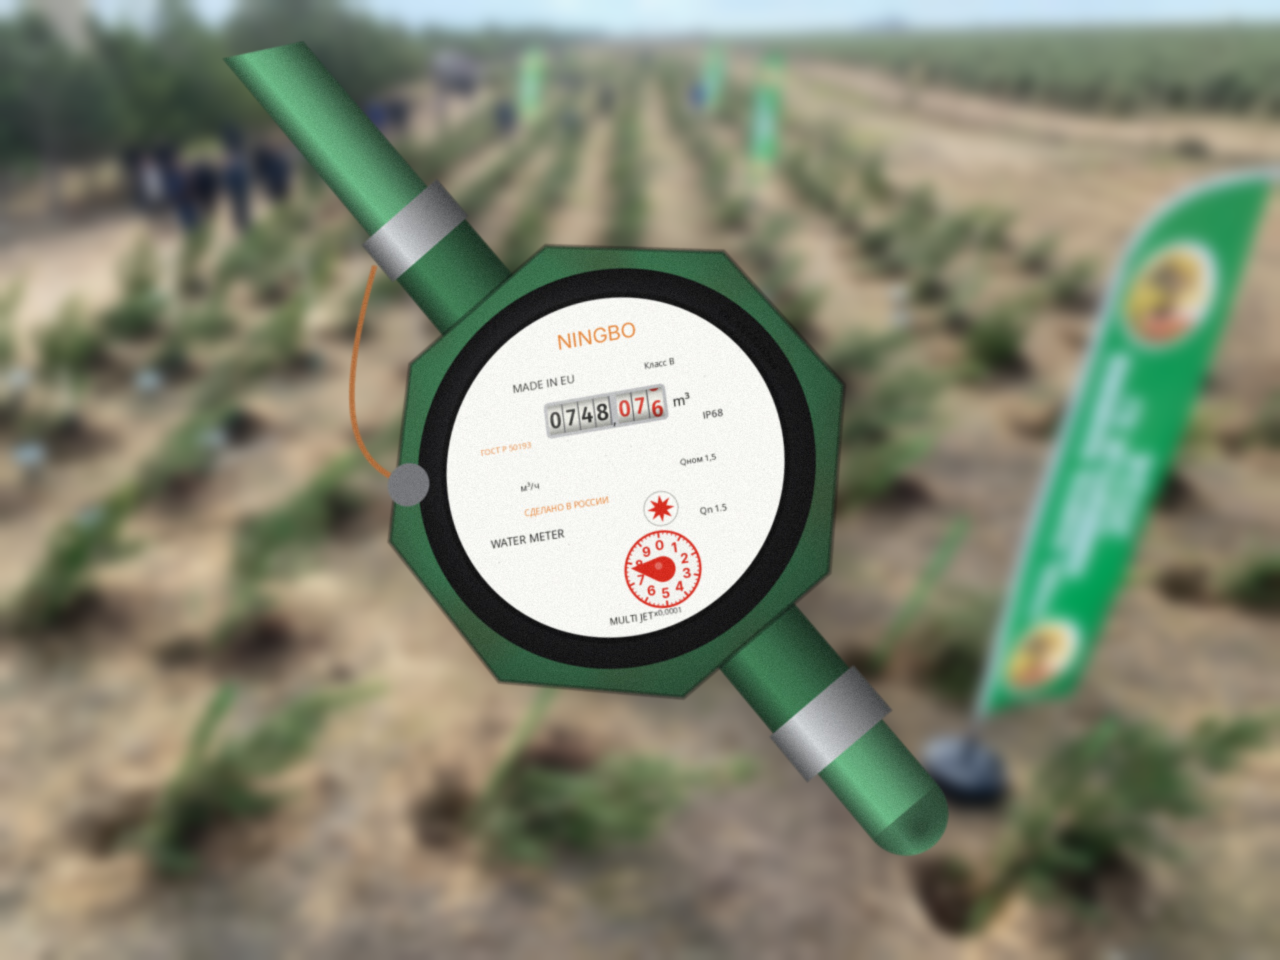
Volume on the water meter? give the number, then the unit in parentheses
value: 748.0757 (m³)
